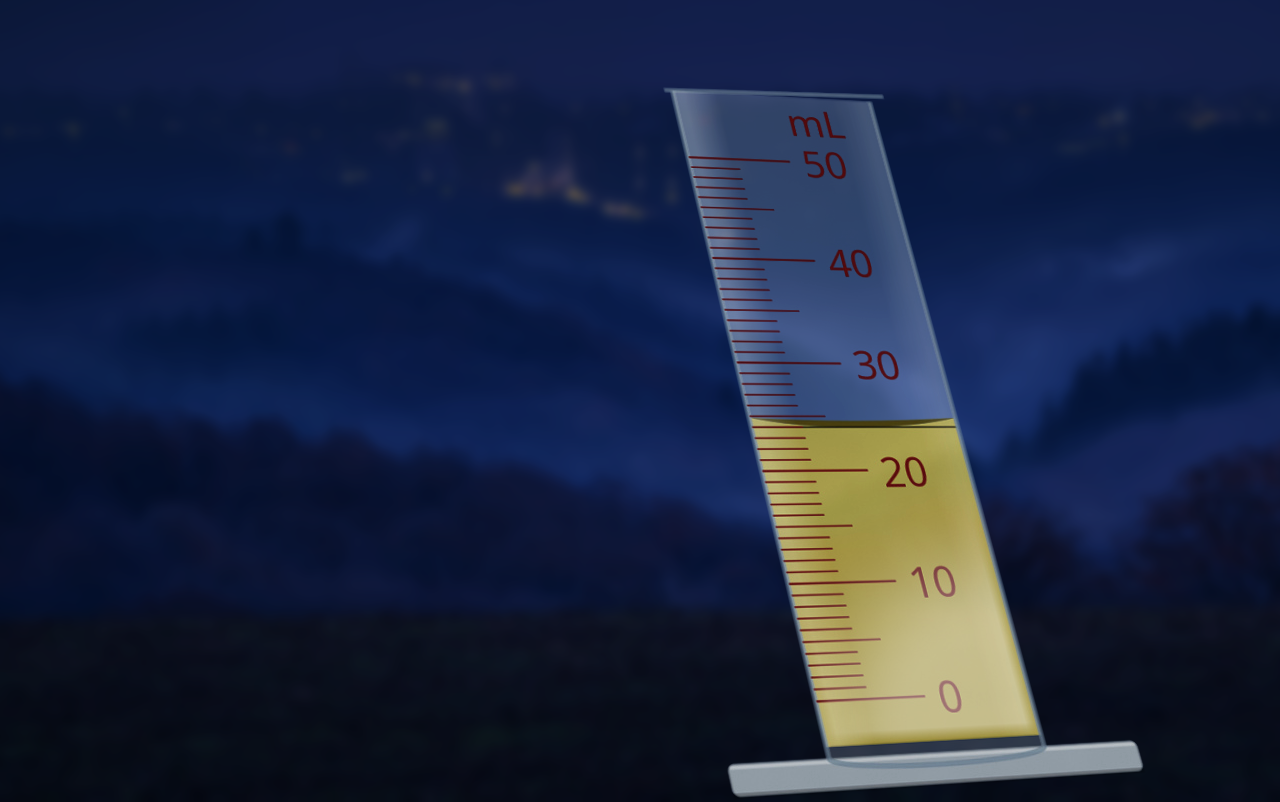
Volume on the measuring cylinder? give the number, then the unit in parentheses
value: 24 (mL)
